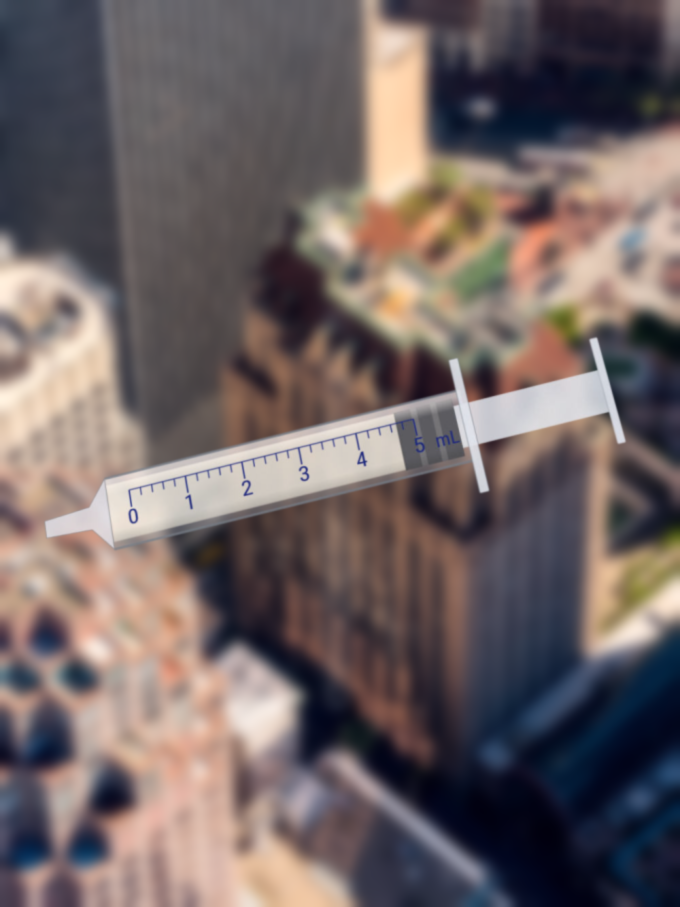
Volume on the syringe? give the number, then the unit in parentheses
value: 4.7 (mL)
